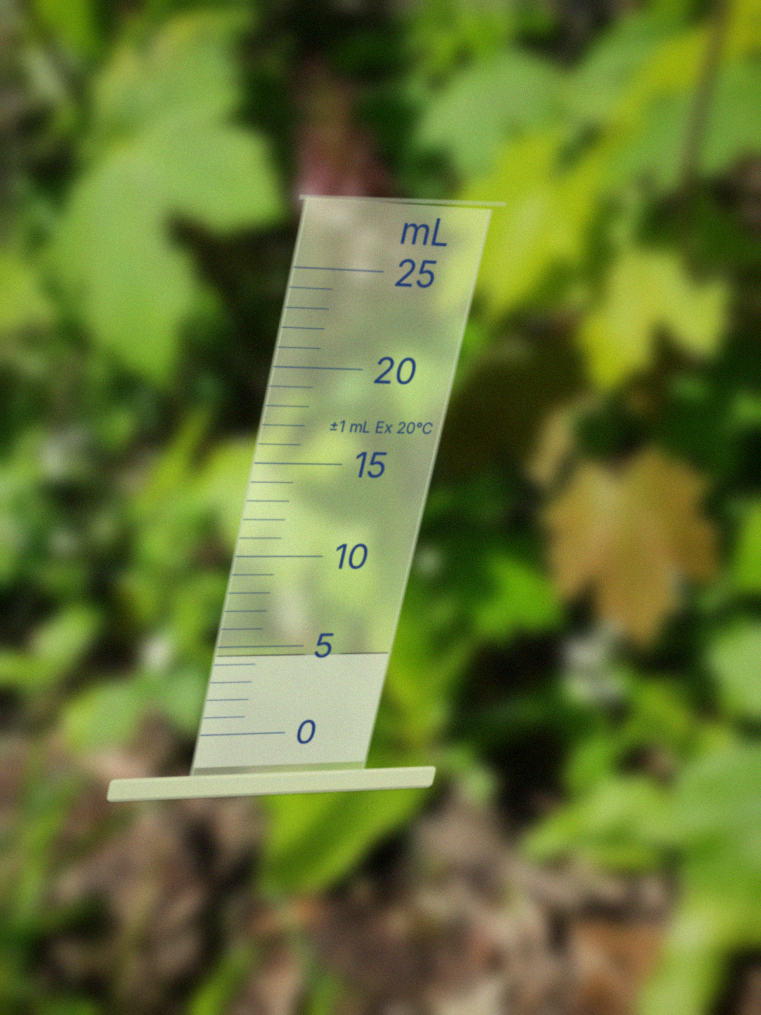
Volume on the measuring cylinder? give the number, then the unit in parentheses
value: 4.5 (mL)
